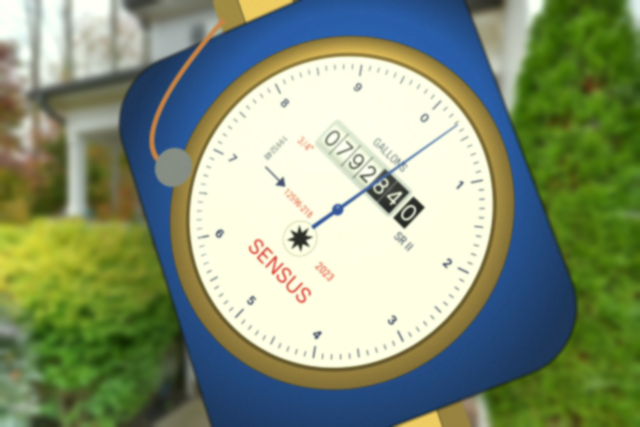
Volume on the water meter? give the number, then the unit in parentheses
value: 792840.3 (gal)
